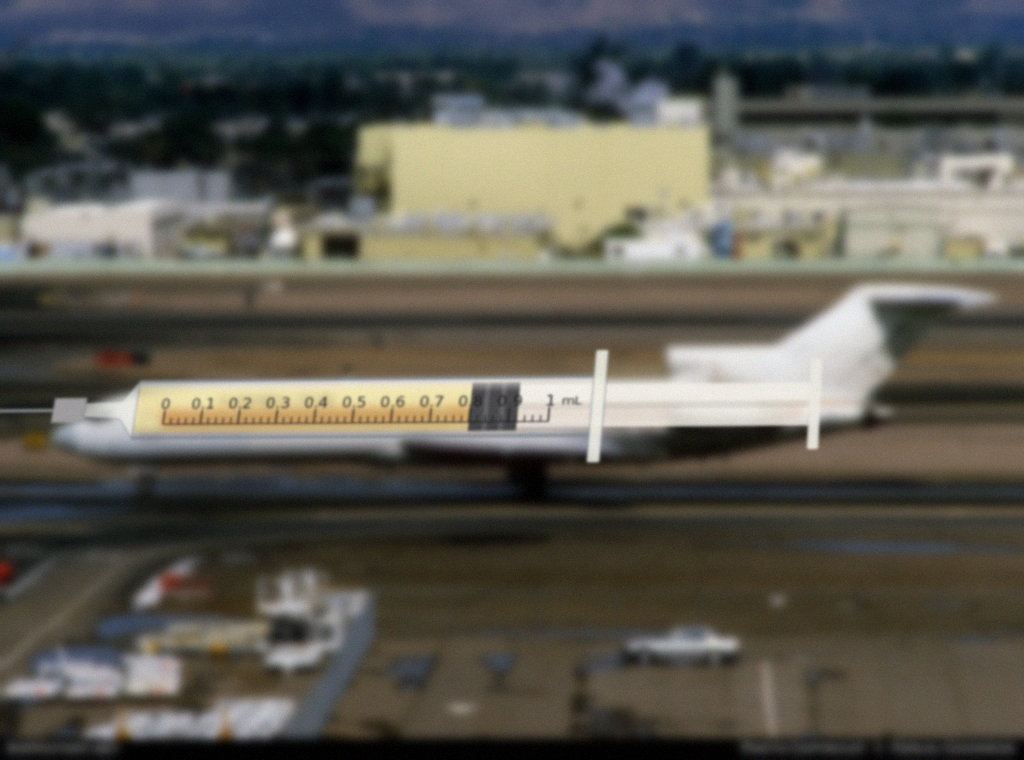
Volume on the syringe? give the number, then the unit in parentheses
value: 0.8 (mL)
